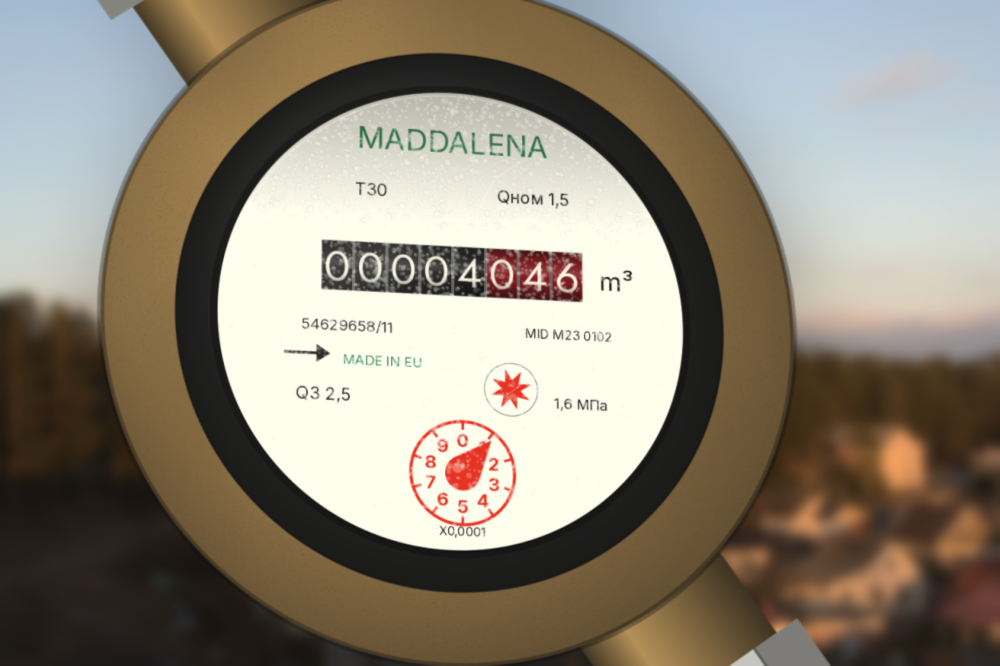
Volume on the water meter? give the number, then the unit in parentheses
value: 4.0461 (m³)
